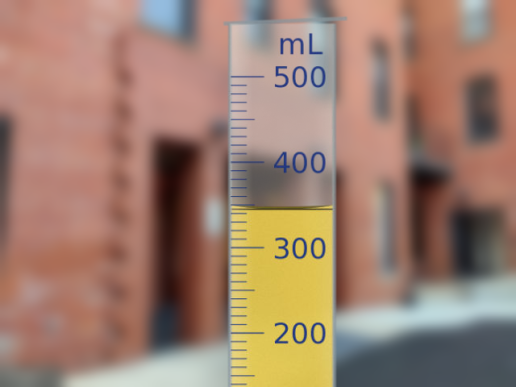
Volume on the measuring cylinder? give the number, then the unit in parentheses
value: 345 (mL)
